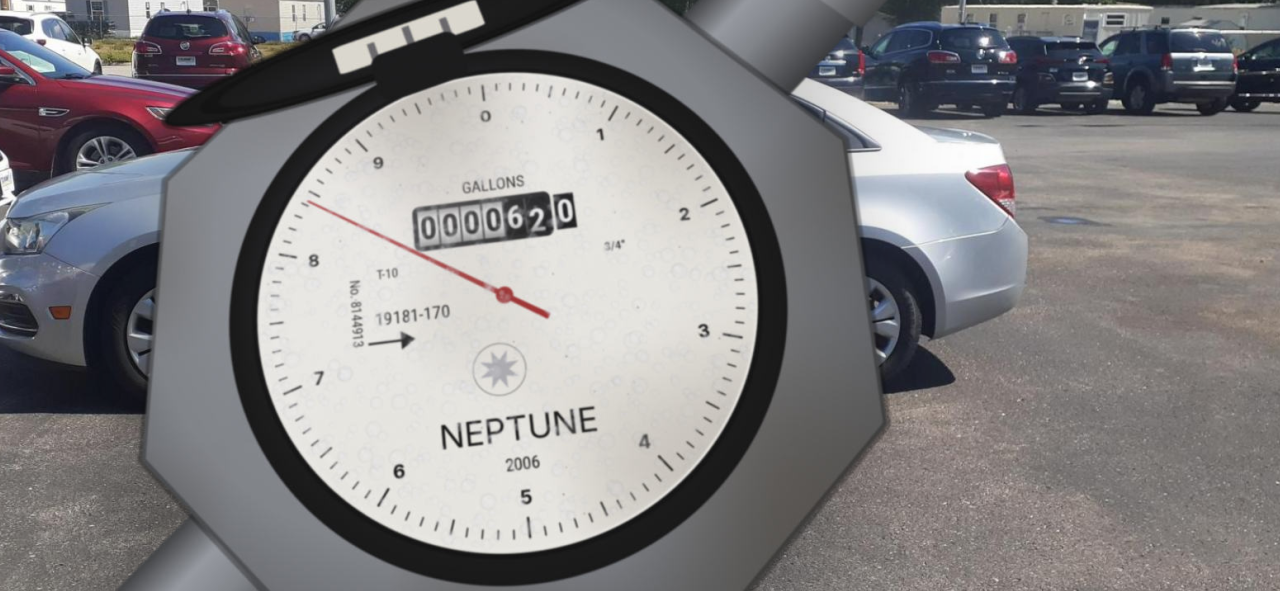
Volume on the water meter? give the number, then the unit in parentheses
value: 618.4 (gal)
